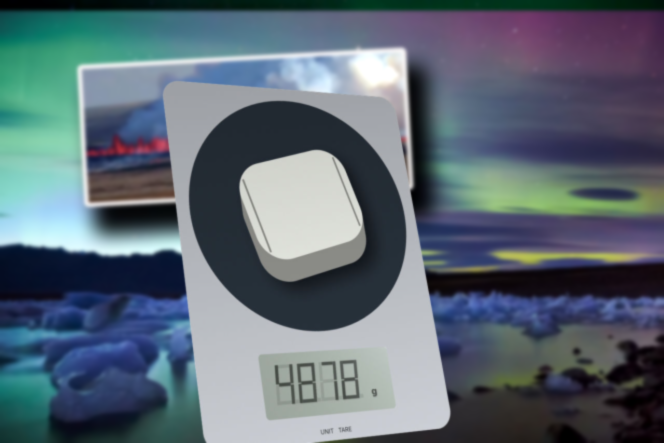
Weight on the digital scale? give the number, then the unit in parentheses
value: 4878 (g)
